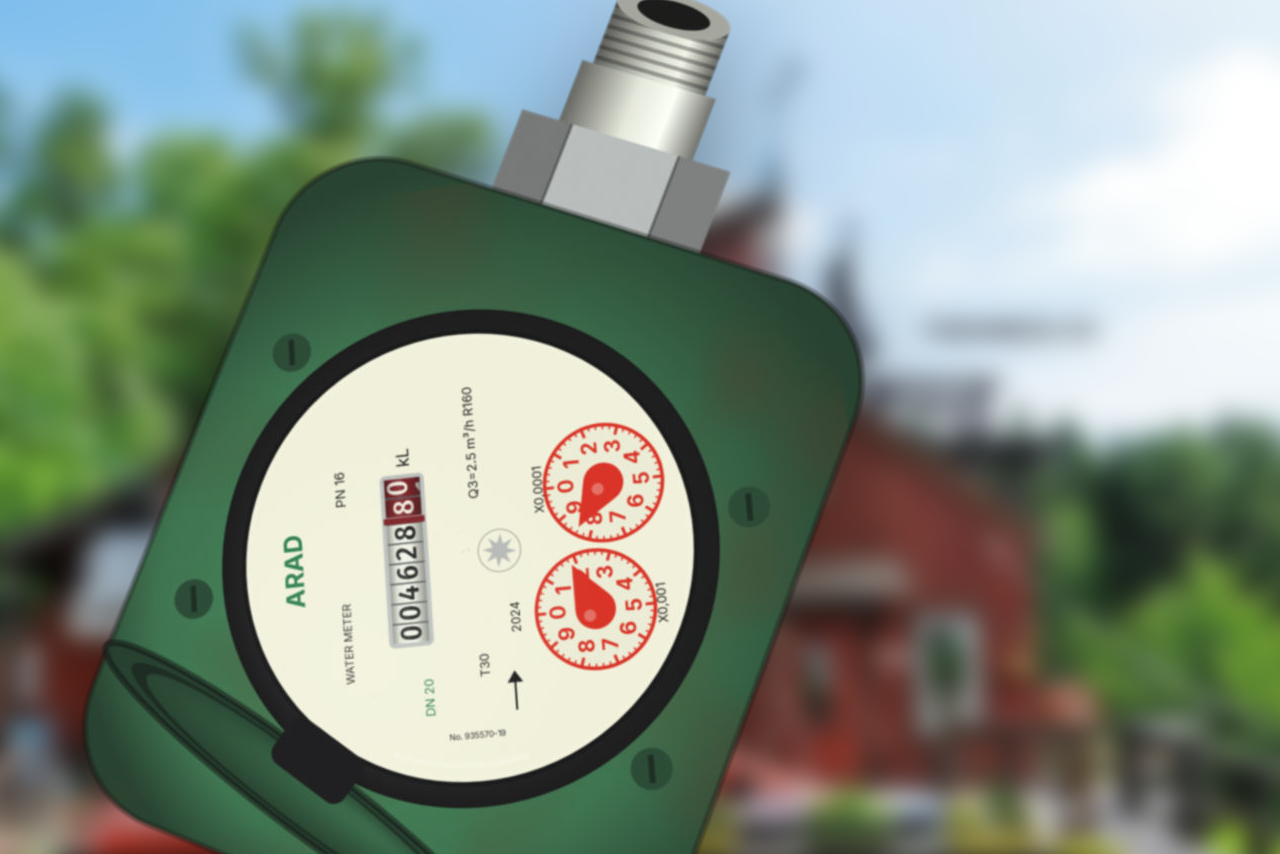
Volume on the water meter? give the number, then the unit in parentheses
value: 4628.8018 (kL)
